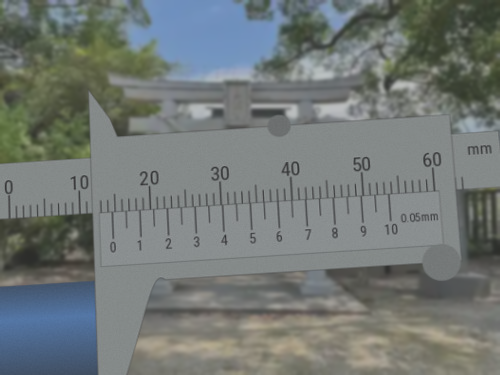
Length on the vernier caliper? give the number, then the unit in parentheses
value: 14.6 (mm)
